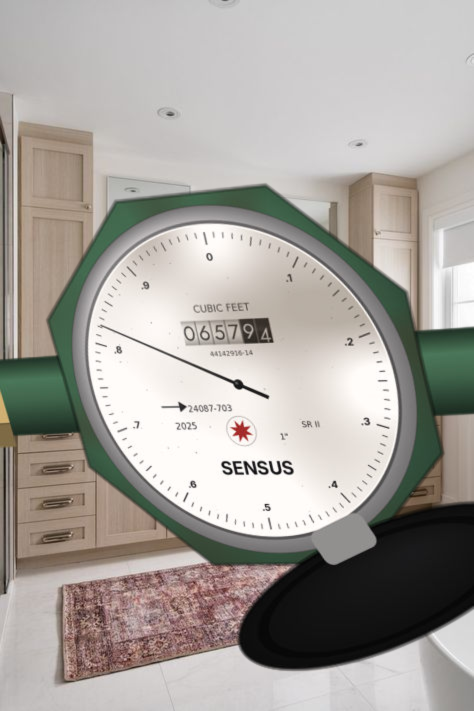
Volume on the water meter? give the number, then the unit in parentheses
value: 65793.82 (ft³)
